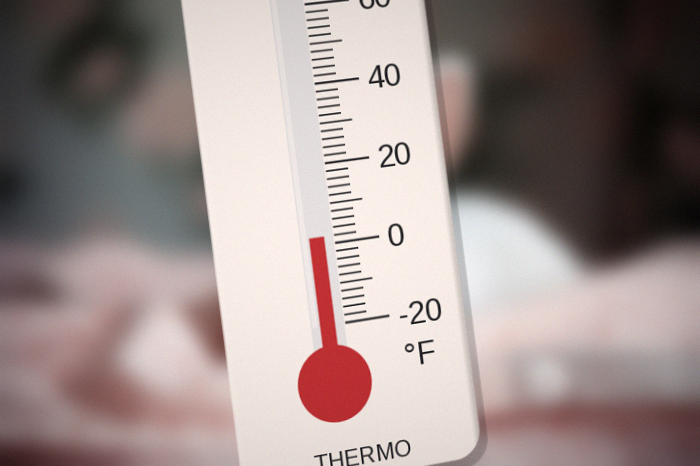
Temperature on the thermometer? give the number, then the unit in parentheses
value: 2 (°F)
